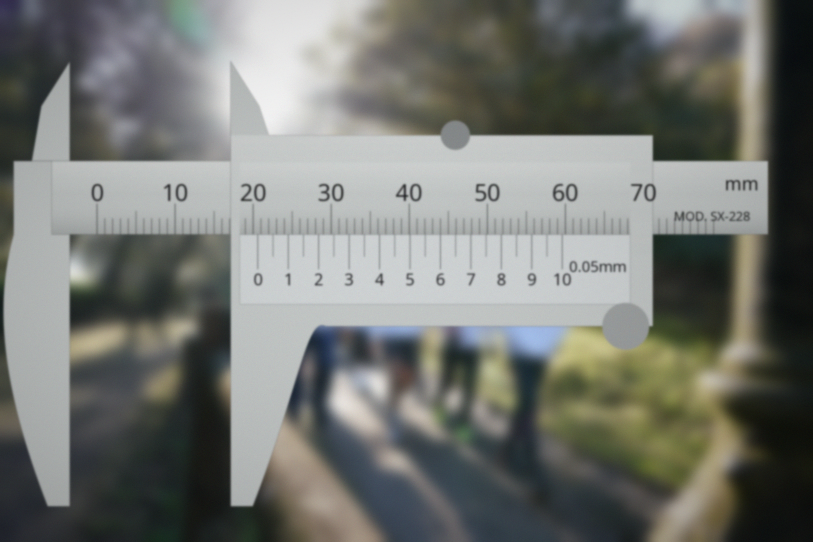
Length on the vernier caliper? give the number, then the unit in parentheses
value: 20.6 (mm)
